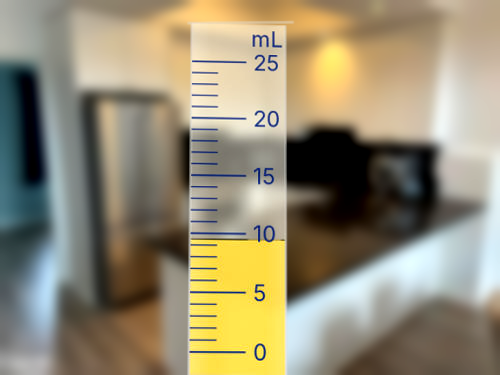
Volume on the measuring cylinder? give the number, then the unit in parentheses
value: 9.5 (mL)
